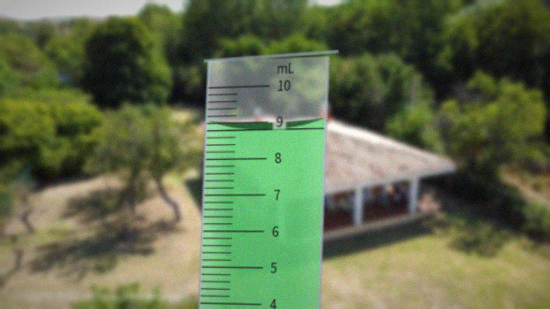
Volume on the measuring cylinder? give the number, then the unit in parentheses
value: 8.8 (mL)
